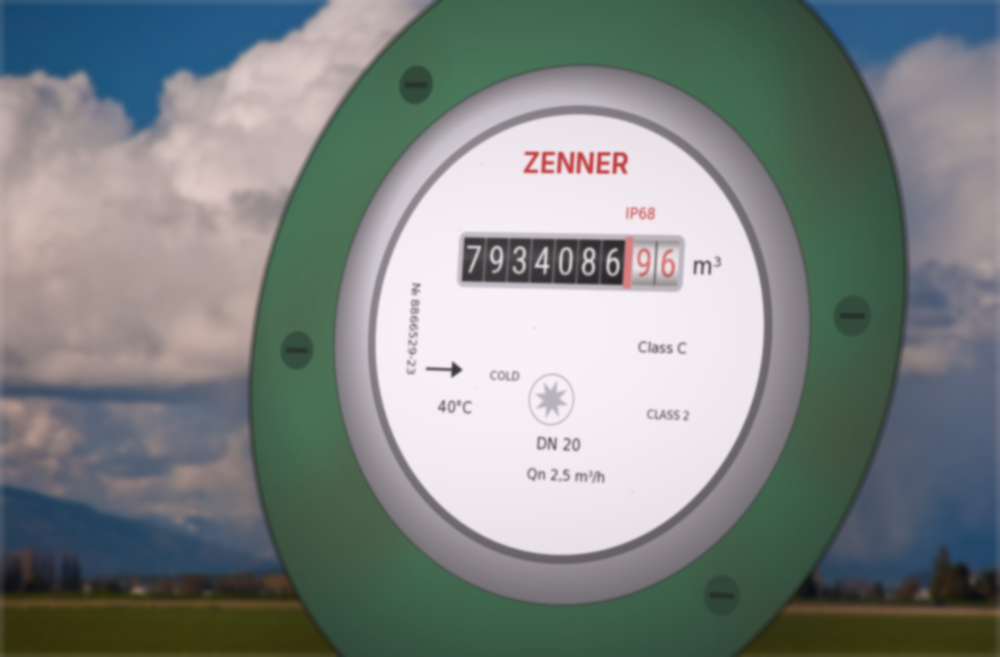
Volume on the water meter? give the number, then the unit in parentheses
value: 7934086.96 (m³)
